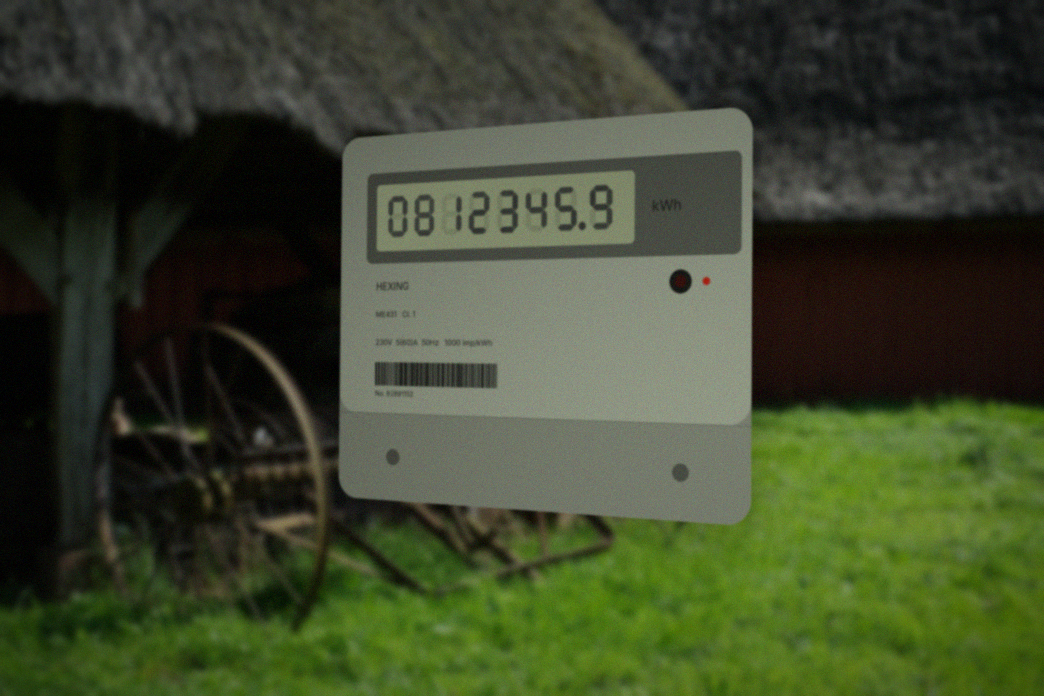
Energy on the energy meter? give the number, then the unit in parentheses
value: 812345.9 (kWh)
